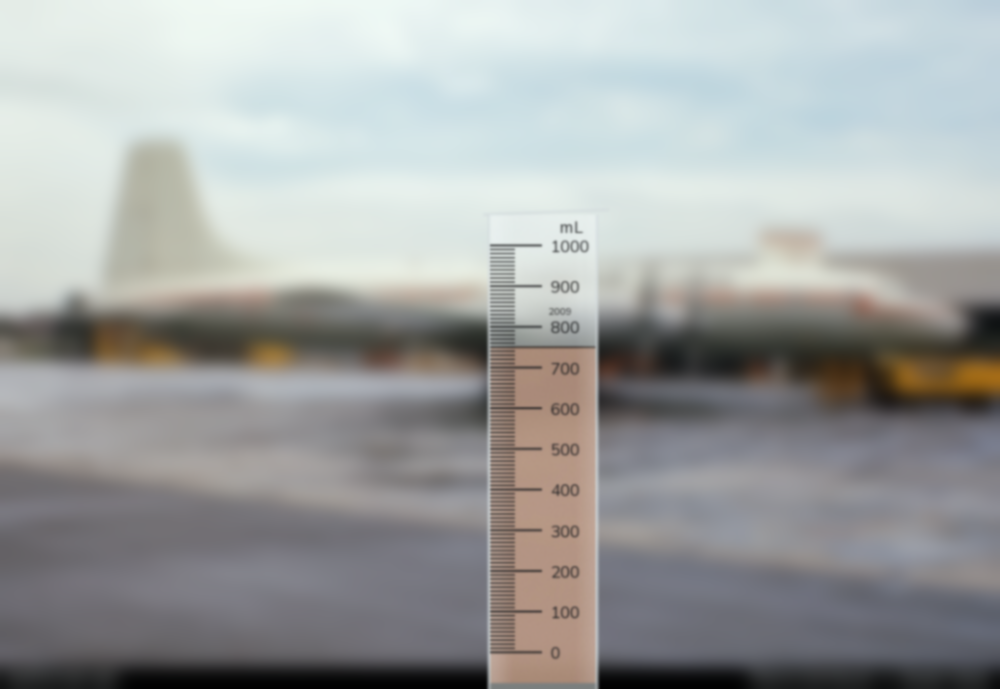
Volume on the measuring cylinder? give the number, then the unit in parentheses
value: 750 (mL)
